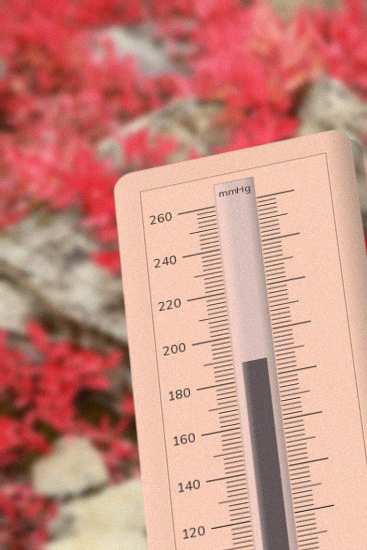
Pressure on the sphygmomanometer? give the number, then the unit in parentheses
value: 188 (mmHg)
